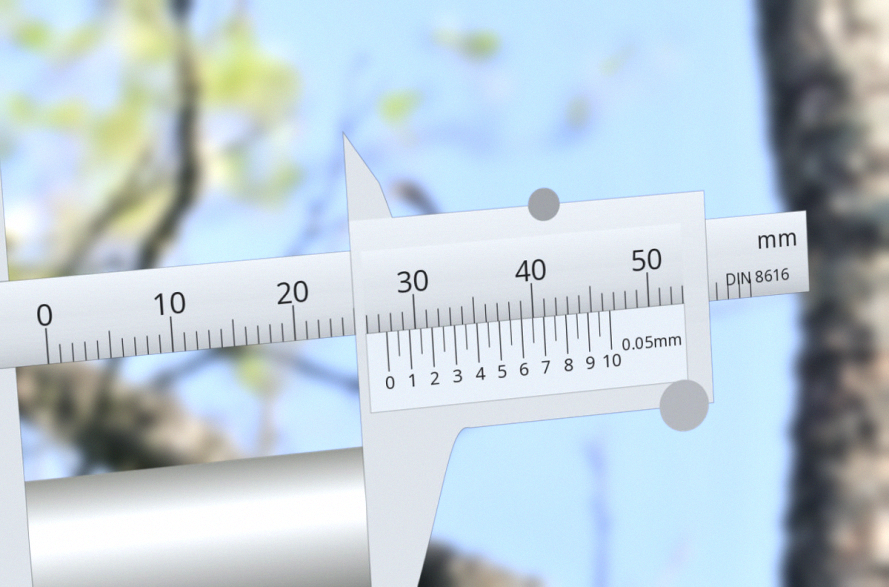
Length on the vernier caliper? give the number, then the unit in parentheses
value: 27.6 (mm)
